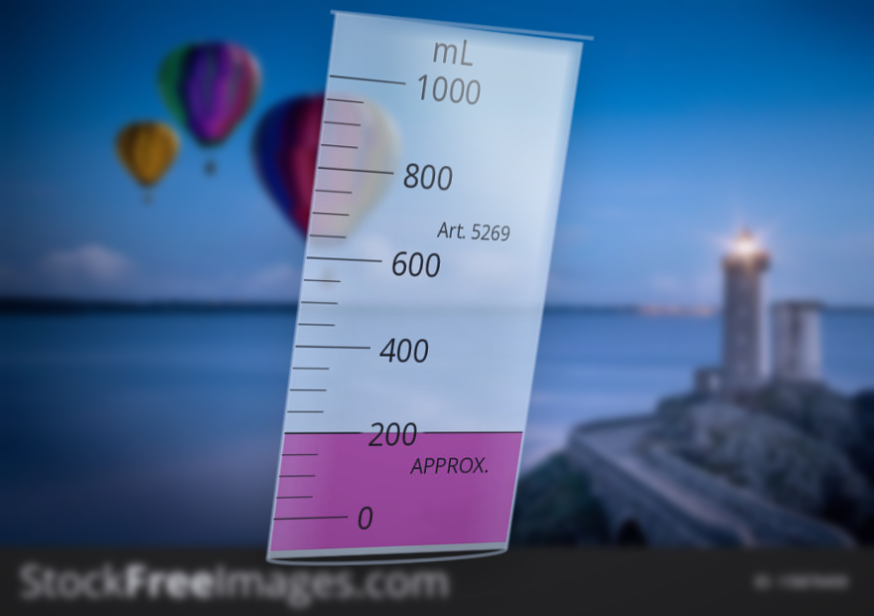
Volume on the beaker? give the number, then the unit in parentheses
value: 200 (mL)
